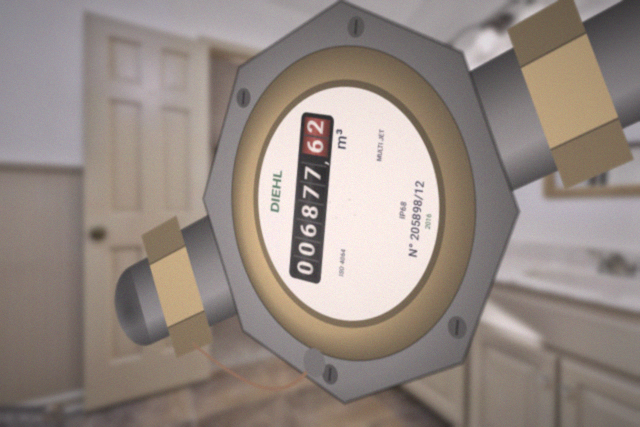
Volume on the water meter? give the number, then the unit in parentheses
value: 6877.62 (m³)
